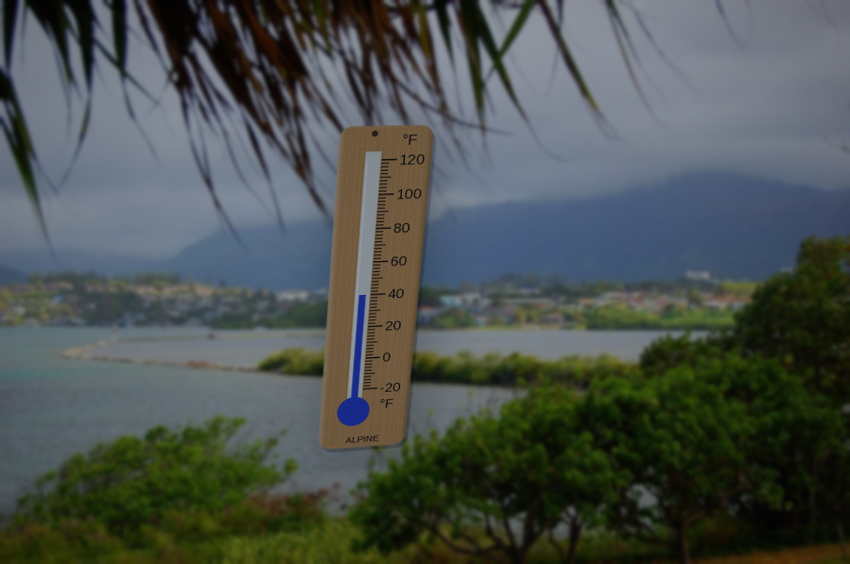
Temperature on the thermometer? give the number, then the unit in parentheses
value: 40 (°F)
